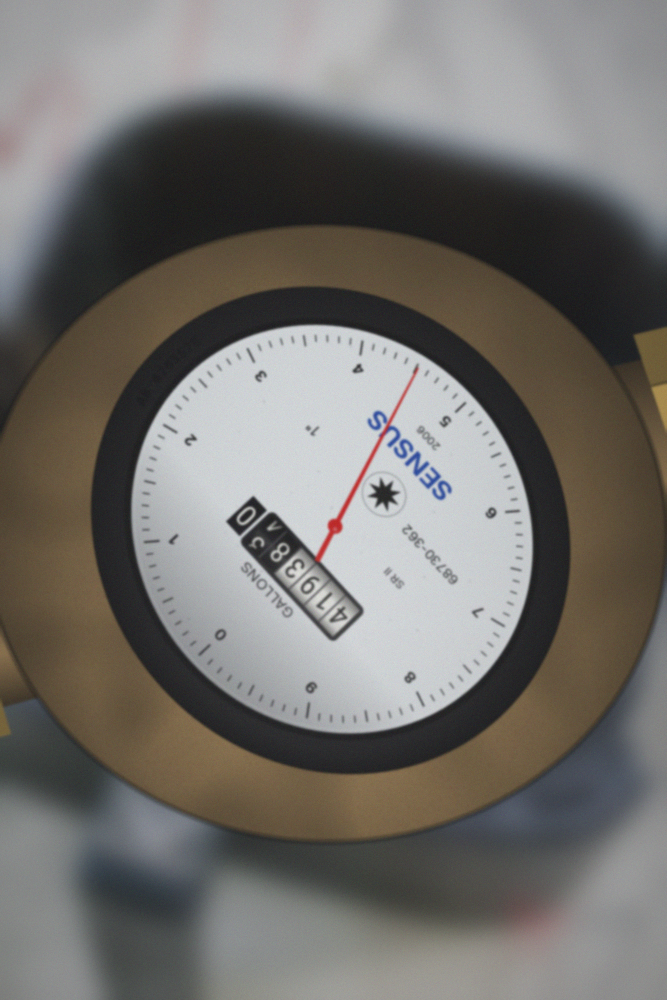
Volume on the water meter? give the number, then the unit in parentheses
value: 4193834.5 (gal)
